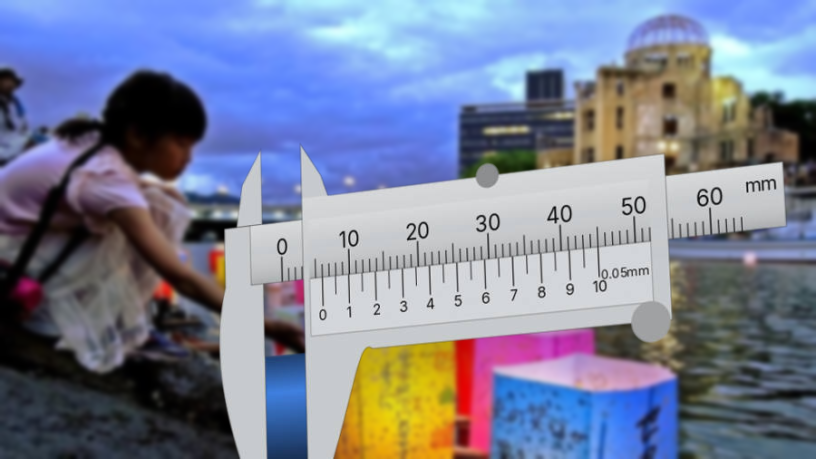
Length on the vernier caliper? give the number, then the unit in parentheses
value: 6.0 (mm)
